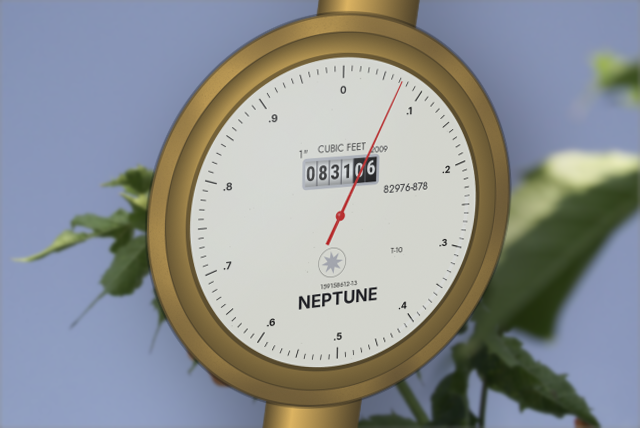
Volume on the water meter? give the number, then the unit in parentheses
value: 83106.07 (ft³)
